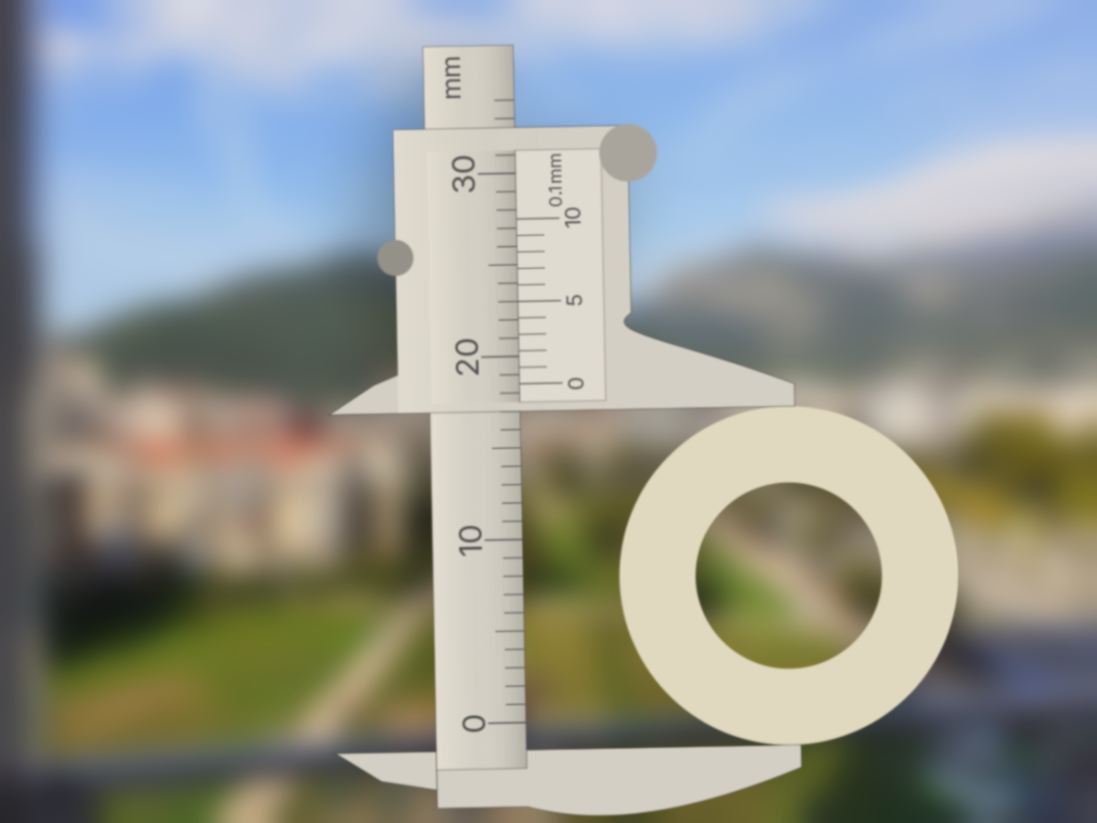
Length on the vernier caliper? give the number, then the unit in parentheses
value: 18.5 (mm)
